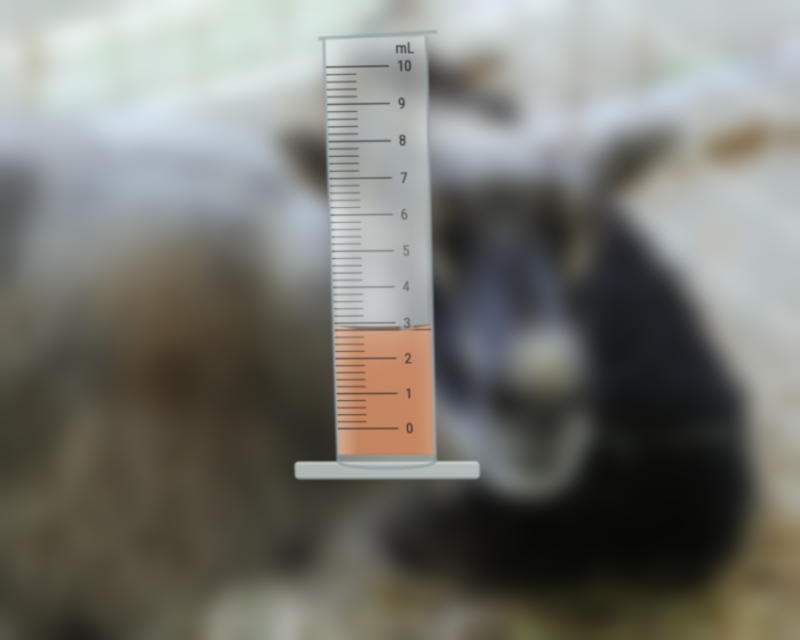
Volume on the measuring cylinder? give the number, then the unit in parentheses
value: 2.8 (mL)
